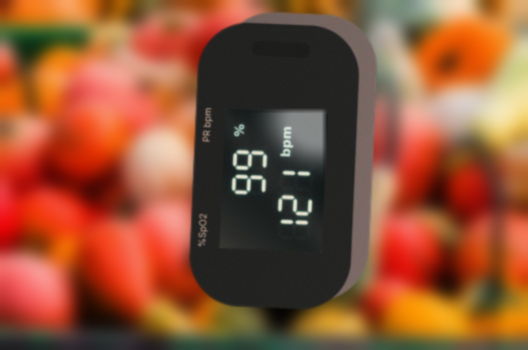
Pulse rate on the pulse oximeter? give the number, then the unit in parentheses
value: 121 (bpm)
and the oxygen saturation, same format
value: 99 (%)
